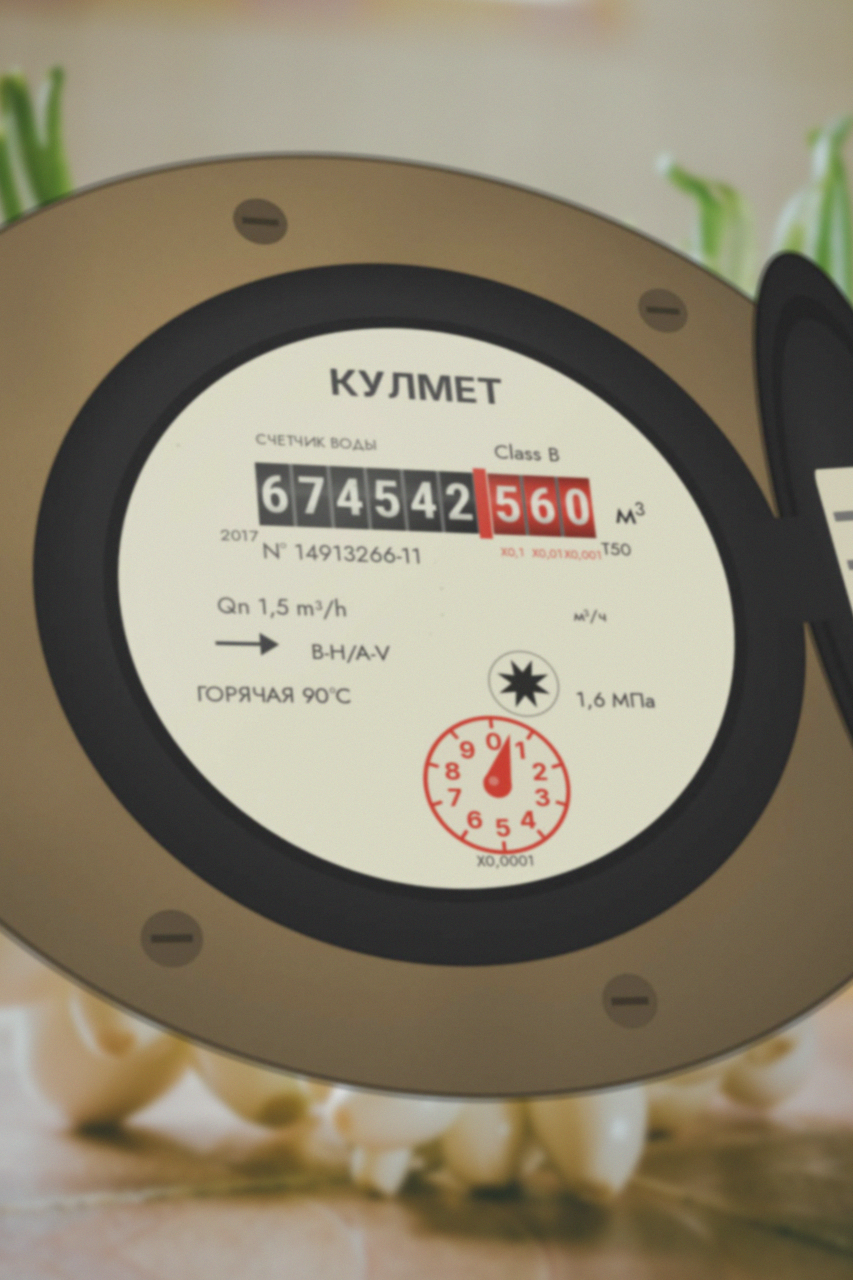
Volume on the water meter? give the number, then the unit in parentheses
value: 674542.5600 (m³)
